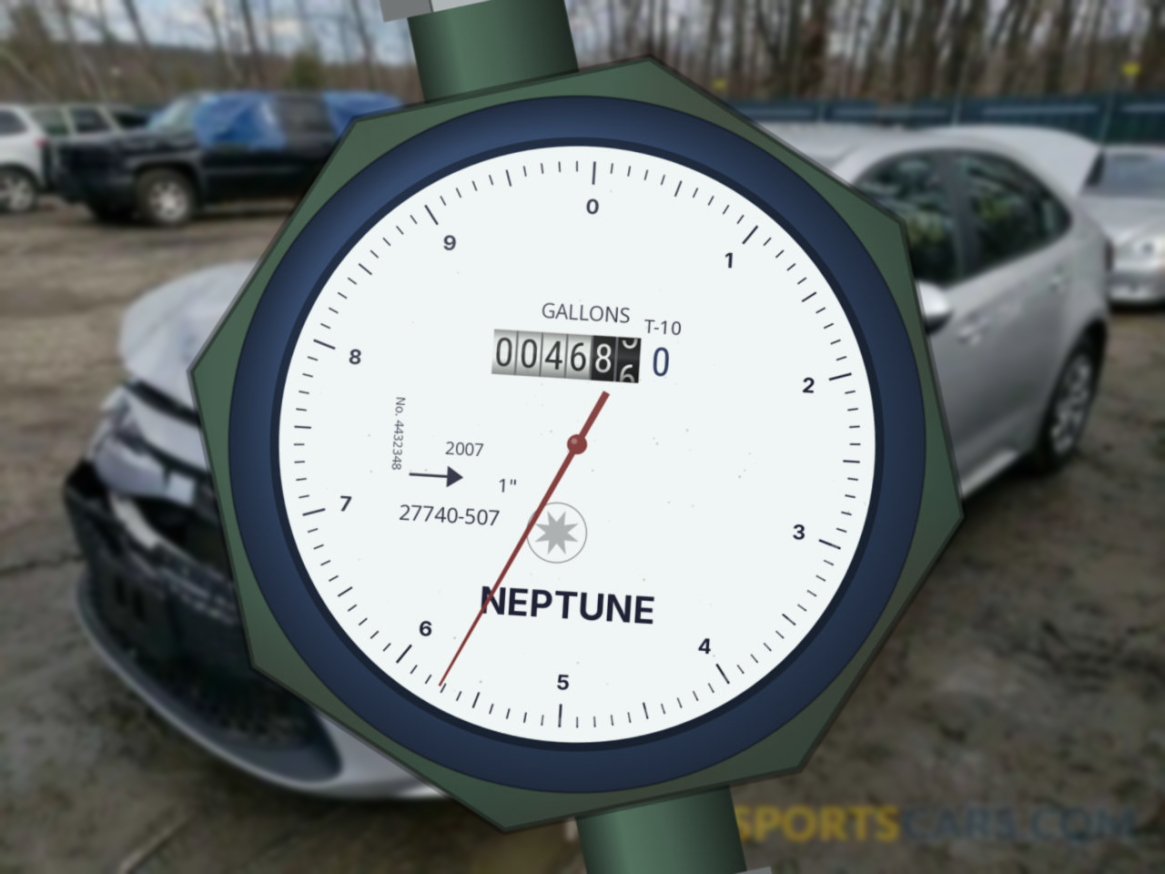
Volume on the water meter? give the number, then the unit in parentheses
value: 46855.7 (gal)
